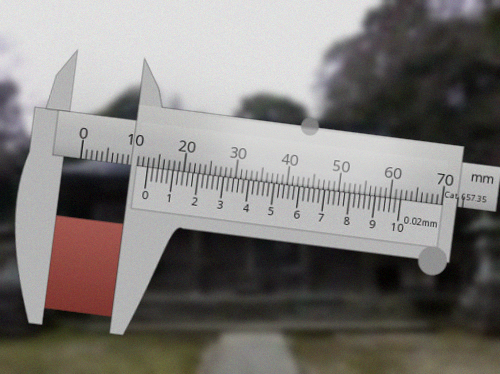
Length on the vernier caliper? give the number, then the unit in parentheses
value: 13.0 (mm)
